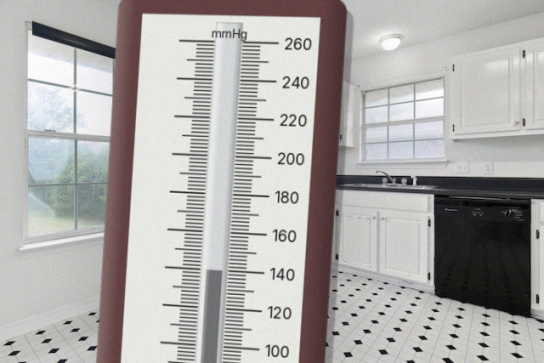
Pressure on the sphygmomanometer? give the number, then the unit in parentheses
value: 140 (mmHg)
